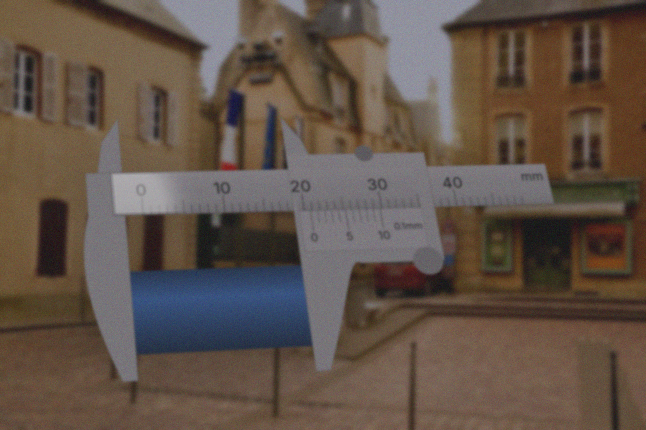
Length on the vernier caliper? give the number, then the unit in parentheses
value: 20.8 (mm)
